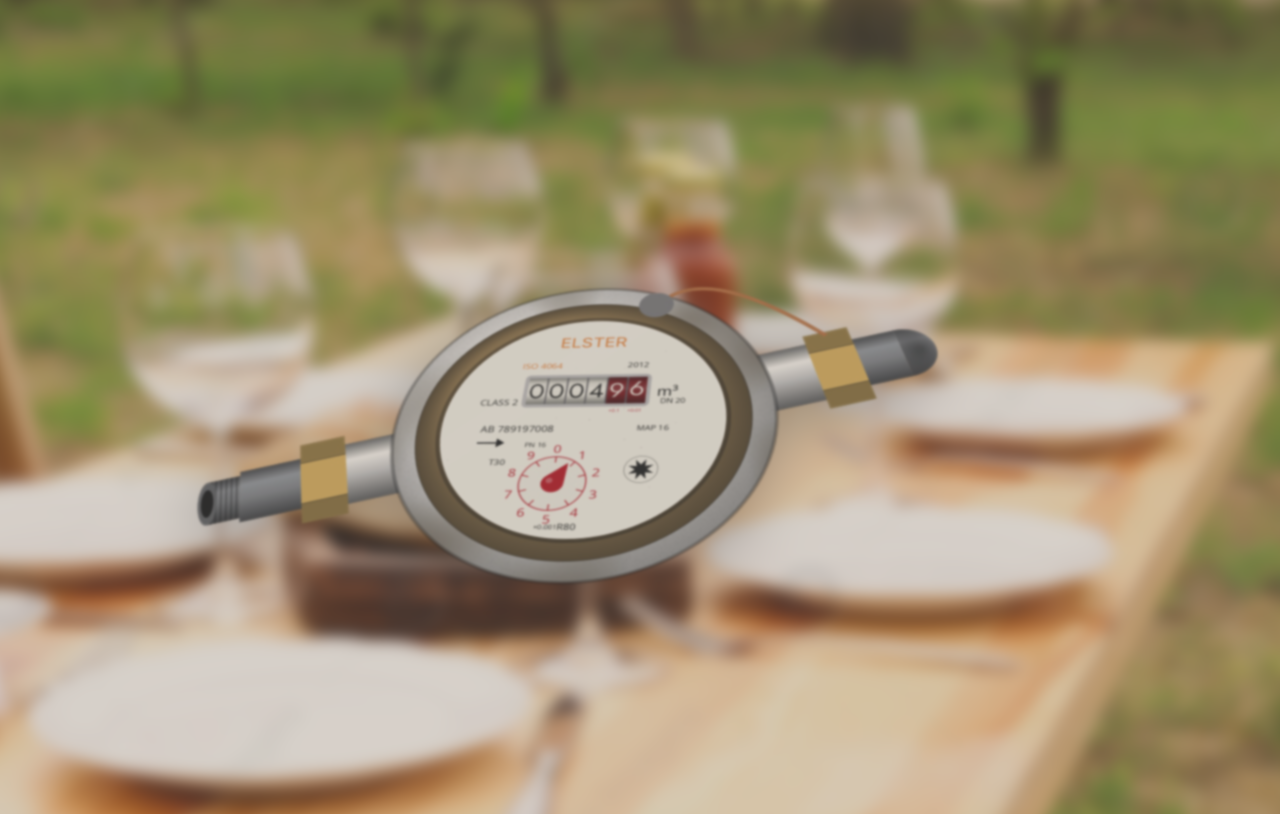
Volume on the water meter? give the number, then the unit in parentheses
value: 4.960 (m³)
